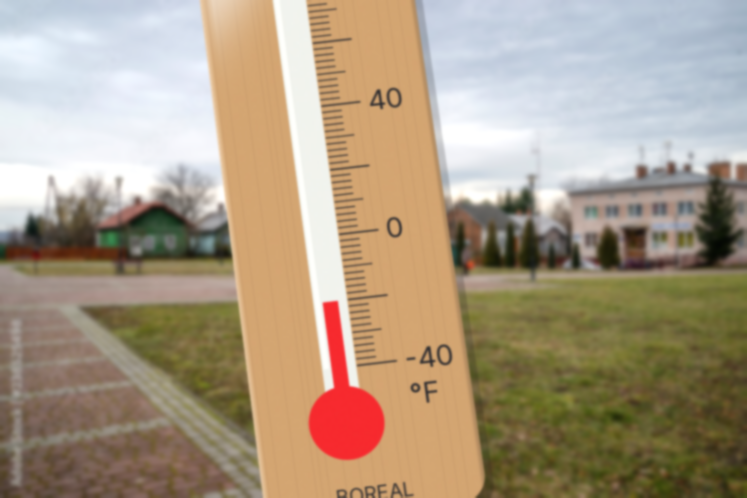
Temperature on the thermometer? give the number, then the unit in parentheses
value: -20 (°F)
